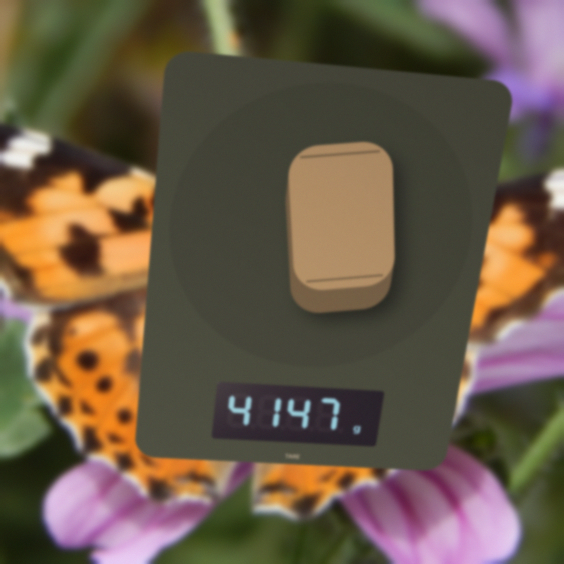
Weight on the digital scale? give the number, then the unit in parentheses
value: 4147 (g)
